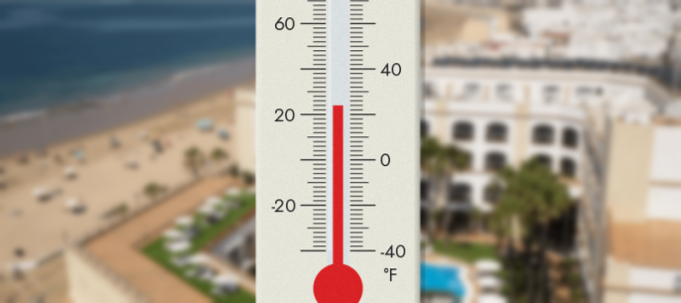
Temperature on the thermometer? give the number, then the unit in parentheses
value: 24 (°F)
